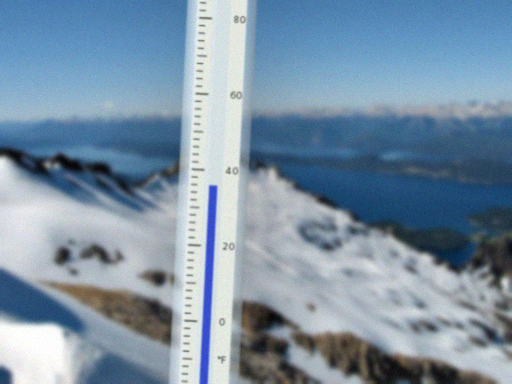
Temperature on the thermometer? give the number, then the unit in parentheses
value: 36 (°F)
